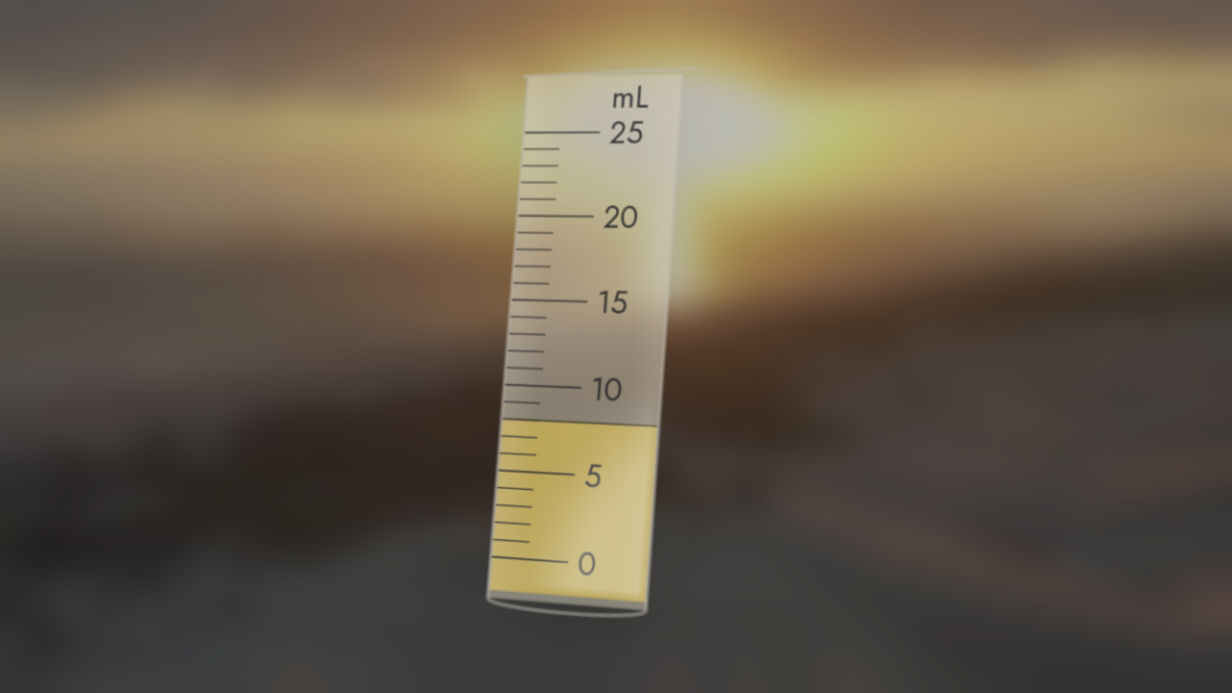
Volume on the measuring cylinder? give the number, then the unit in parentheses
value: 8 (mL)
